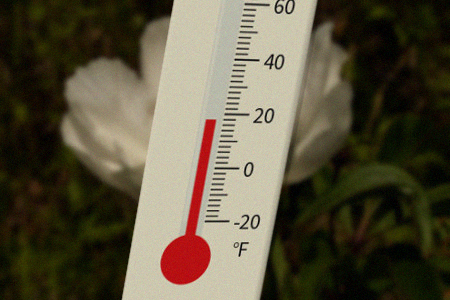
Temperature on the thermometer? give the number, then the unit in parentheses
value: 18 (°F)
